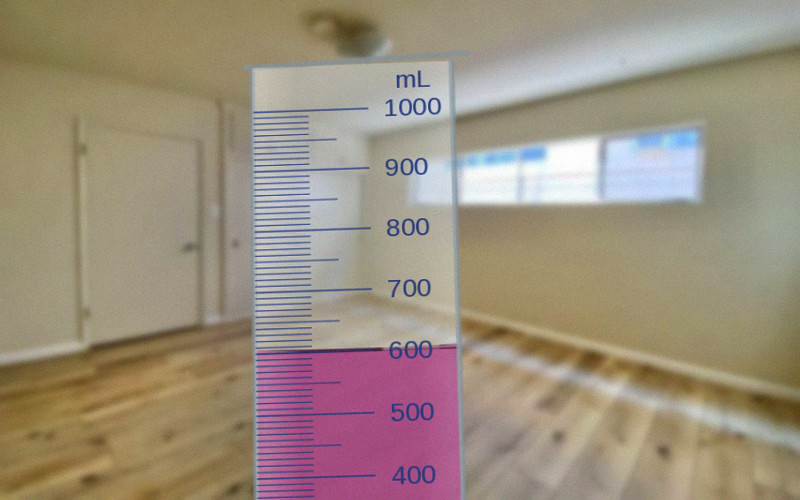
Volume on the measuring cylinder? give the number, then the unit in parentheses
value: 600 (mL)
